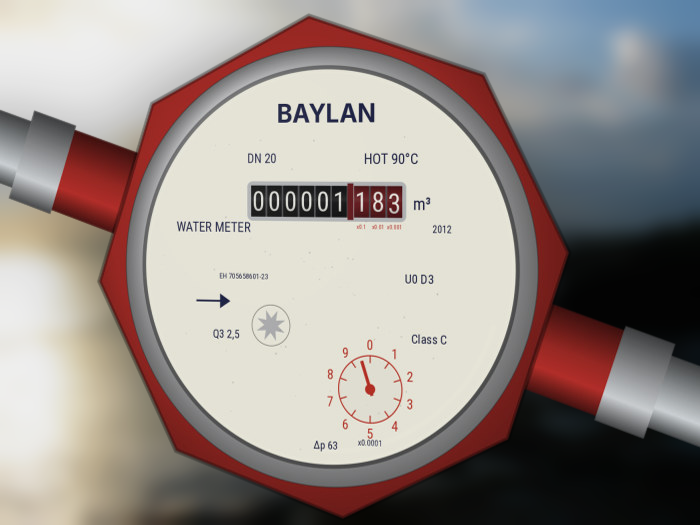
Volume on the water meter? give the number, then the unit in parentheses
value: 1.1829 (m³)
